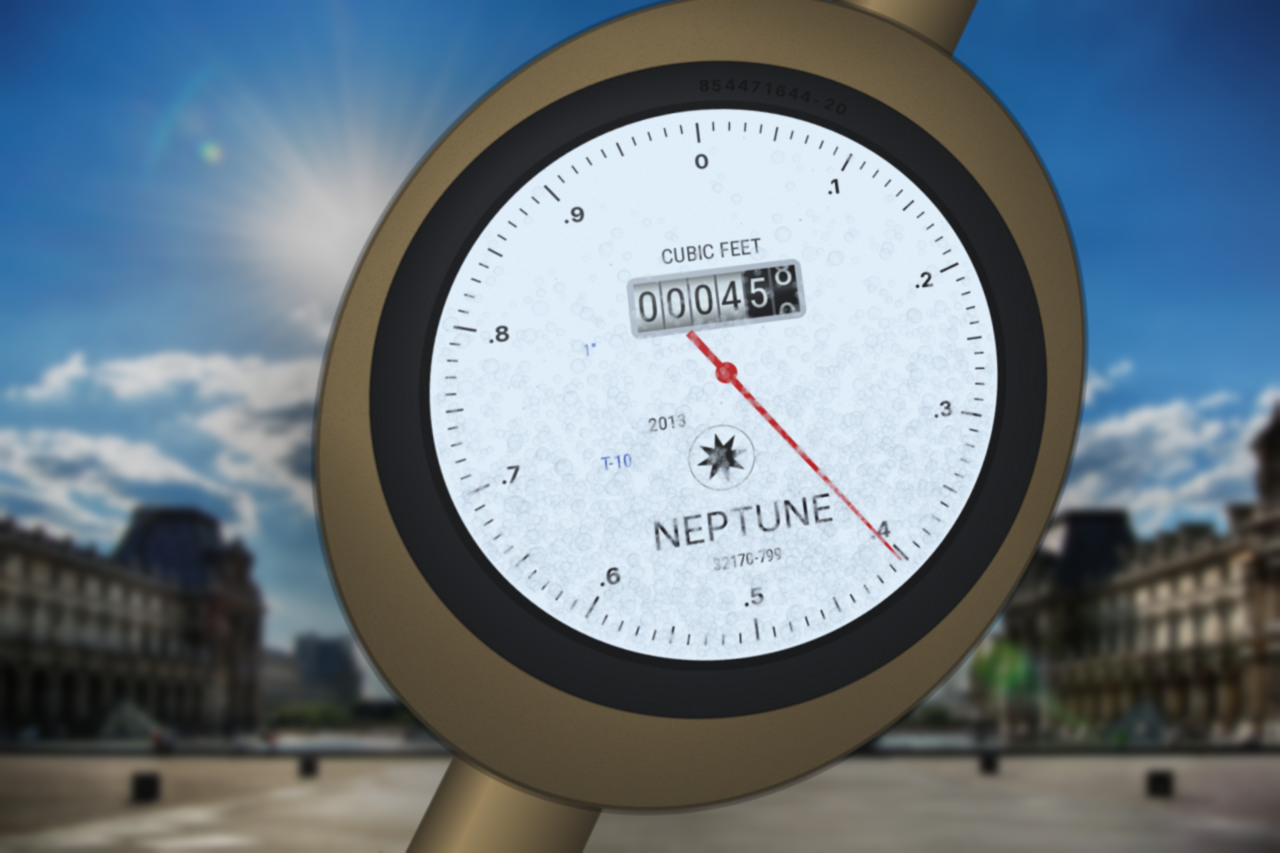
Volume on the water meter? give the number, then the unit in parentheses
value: 458.40 (ft³)
